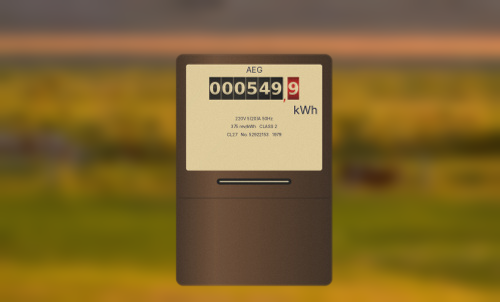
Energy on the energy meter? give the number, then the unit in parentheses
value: 549.9 (kWh)
